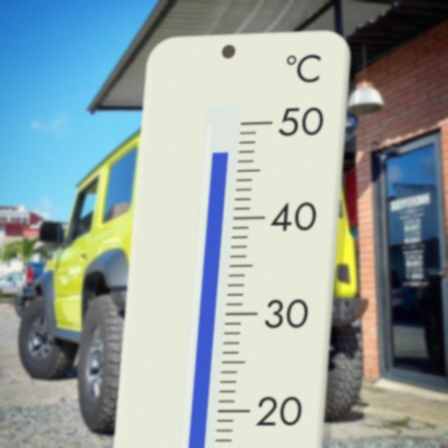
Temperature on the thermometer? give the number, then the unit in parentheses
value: 47 (°C)
